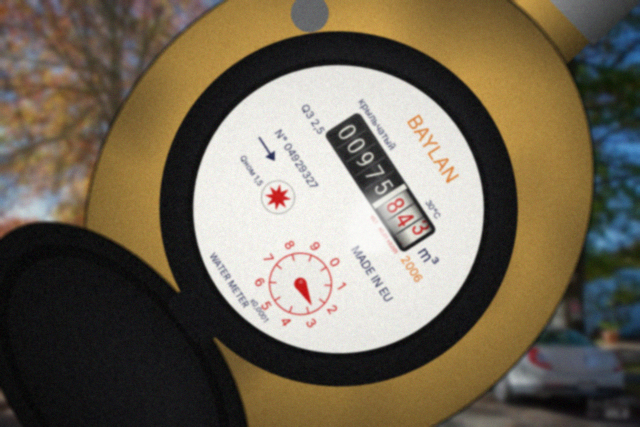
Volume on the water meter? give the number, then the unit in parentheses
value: 975.8432 (m³)
